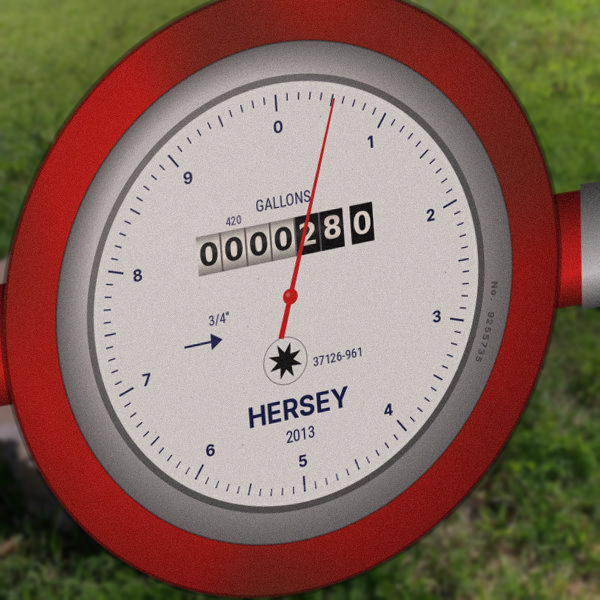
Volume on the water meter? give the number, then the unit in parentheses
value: 280.5 (gal)
